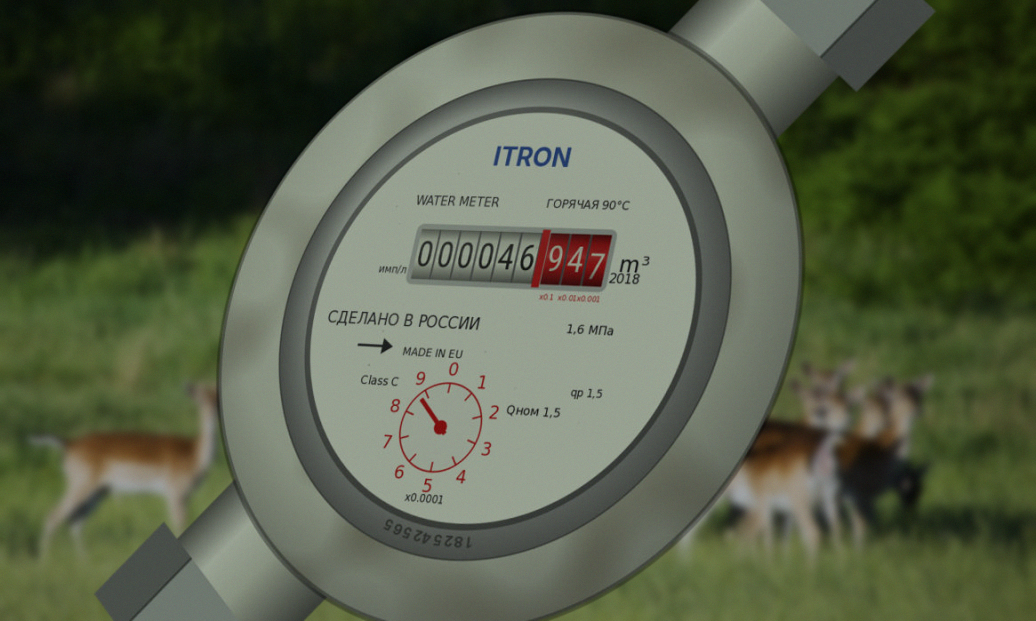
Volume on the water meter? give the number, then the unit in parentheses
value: 46.9468 (m³)
